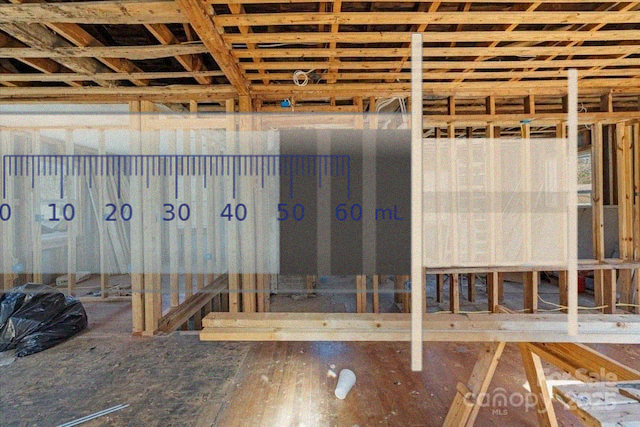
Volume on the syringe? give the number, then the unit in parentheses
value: 48 (mL)
